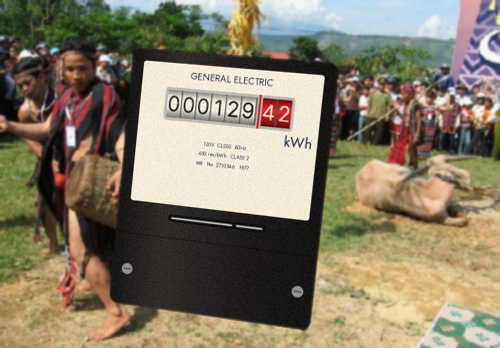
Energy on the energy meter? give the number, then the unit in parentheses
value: 129.42 (kWh)
